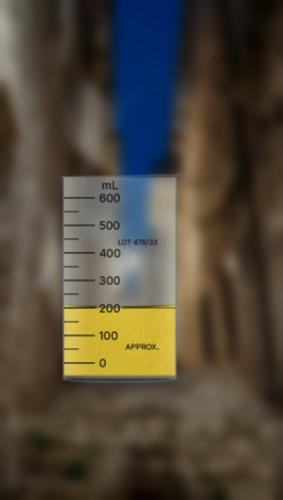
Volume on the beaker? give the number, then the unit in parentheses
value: 200 (mL)
